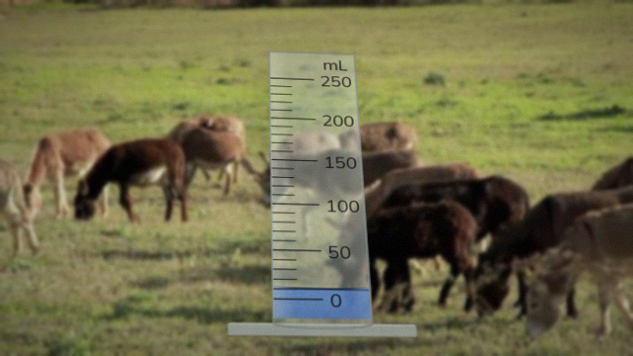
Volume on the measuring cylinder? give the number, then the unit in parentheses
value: 10 (mL)
